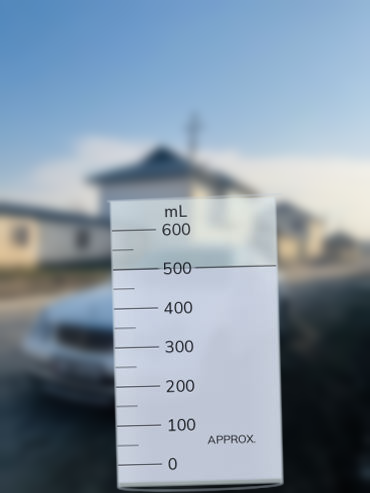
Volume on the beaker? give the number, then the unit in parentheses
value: 500 (mL)
